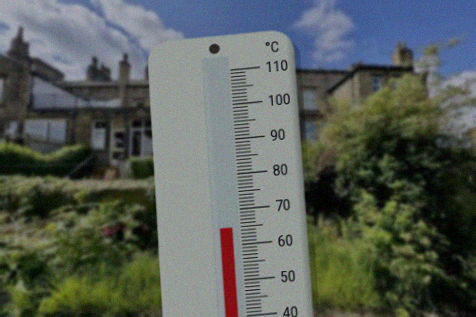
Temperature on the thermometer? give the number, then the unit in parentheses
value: 65 (°C)
